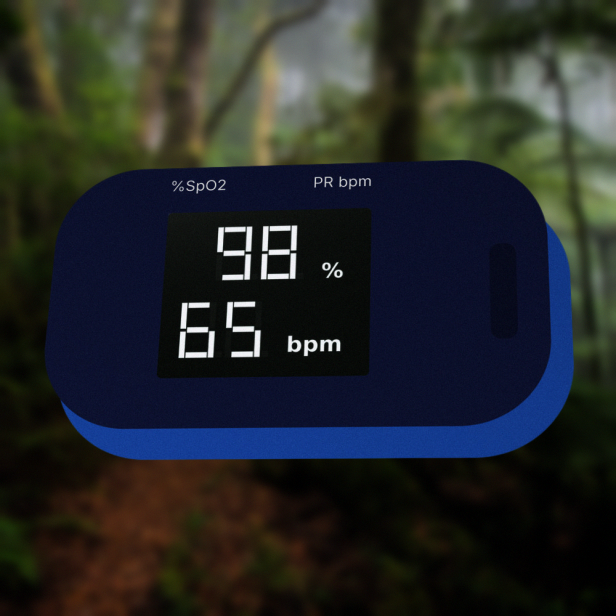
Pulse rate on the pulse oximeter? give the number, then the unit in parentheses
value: 65 (bpm)
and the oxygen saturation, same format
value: 98 (%)
